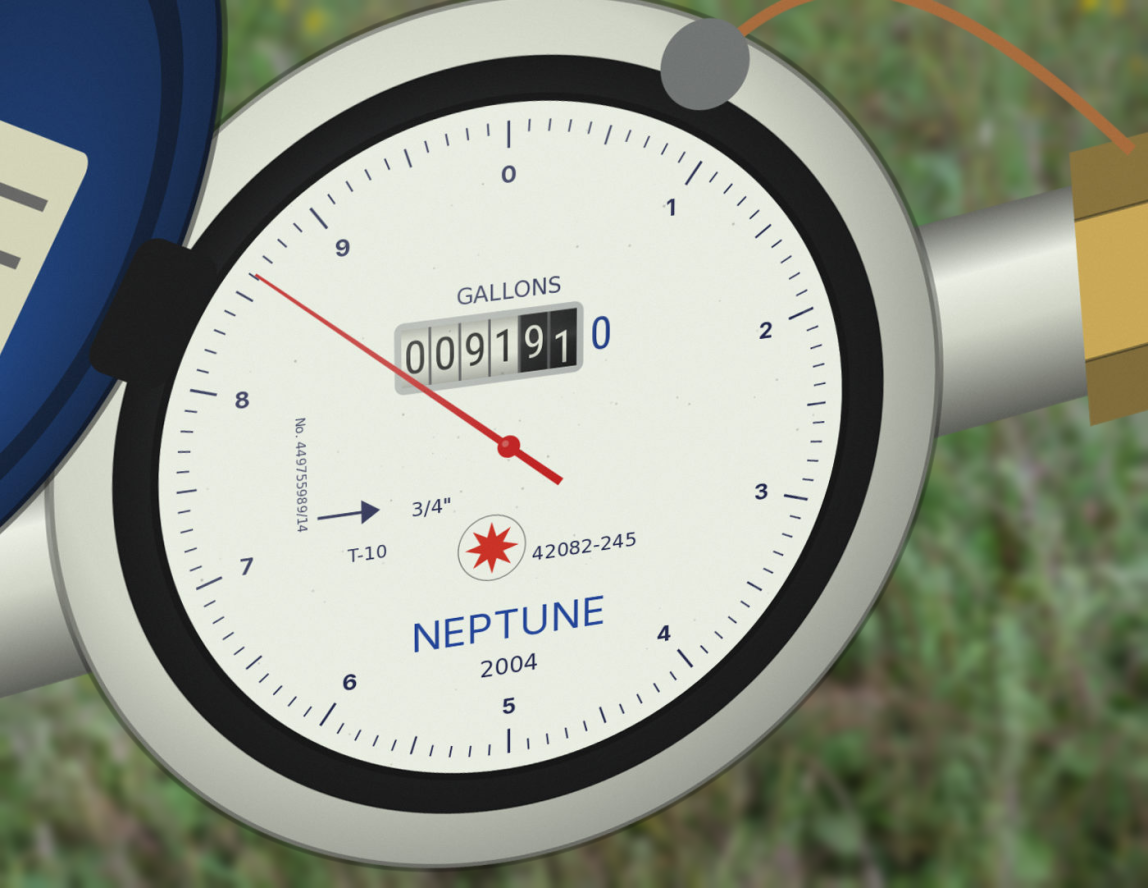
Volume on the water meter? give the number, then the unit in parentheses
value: 91908.6 (gal)
